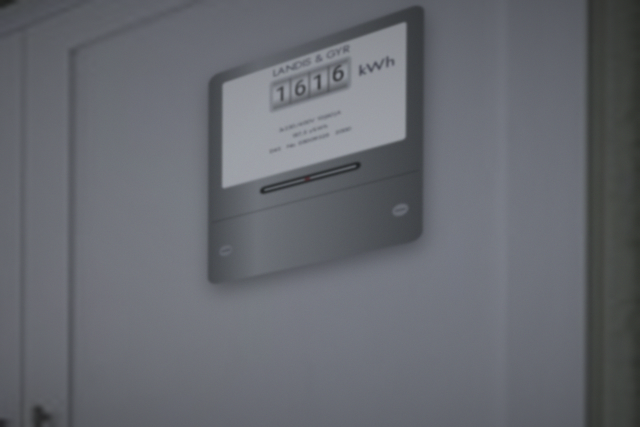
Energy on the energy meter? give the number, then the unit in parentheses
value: 1616 (kWh)
